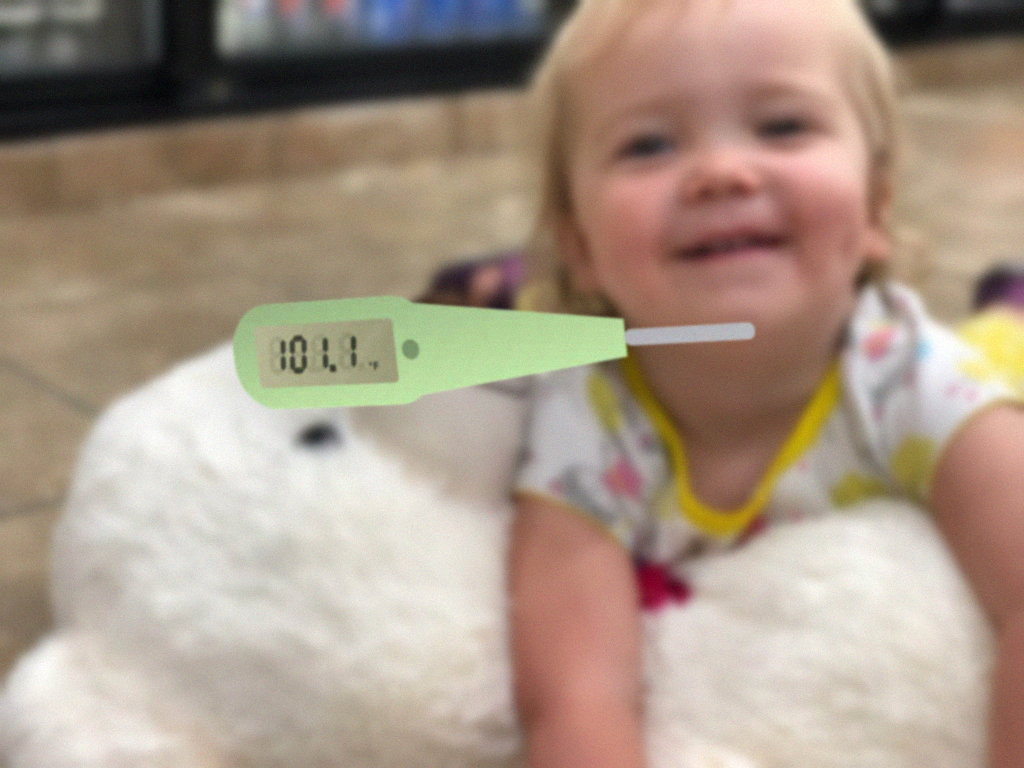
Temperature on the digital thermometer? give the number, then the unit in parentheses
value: 101.1 (°F)
